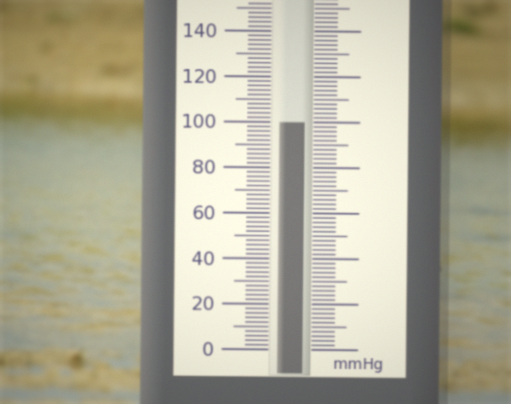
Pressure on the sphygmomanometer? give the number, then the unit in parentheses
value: 100 (mmHg)
